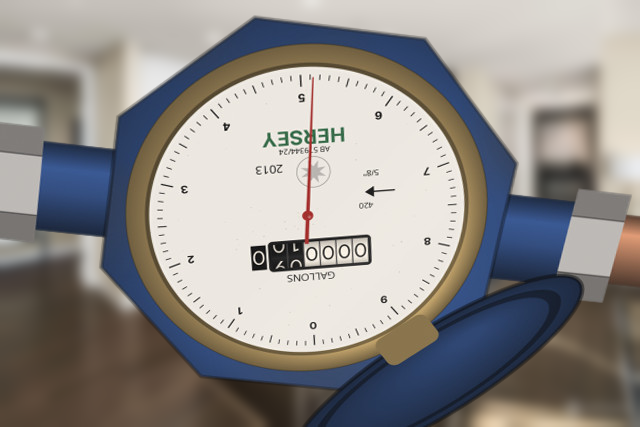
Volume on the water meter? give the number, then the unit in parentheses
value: 95.1 (gal)
